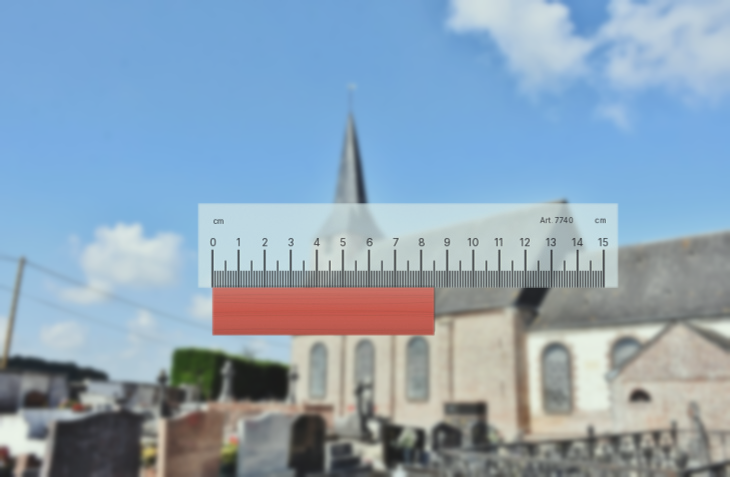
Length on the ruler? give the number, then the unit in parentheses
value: 8.5 (cm)
